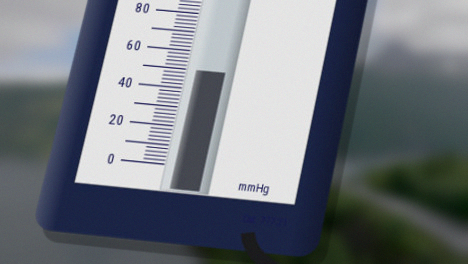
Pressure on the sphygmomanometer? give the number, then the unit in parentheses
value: 50 (mmHg)
